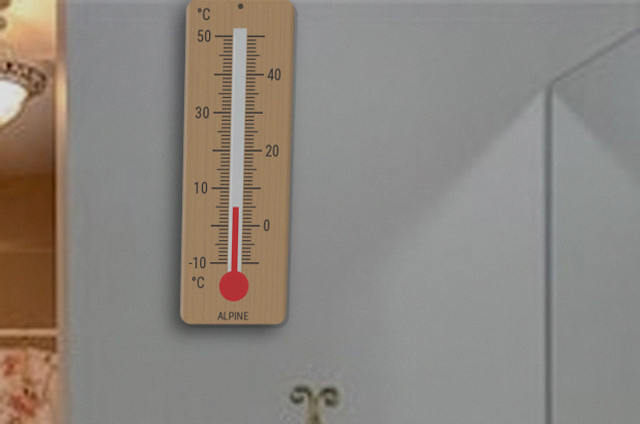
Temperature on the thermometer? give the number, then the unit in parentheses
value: 5 (°C)
